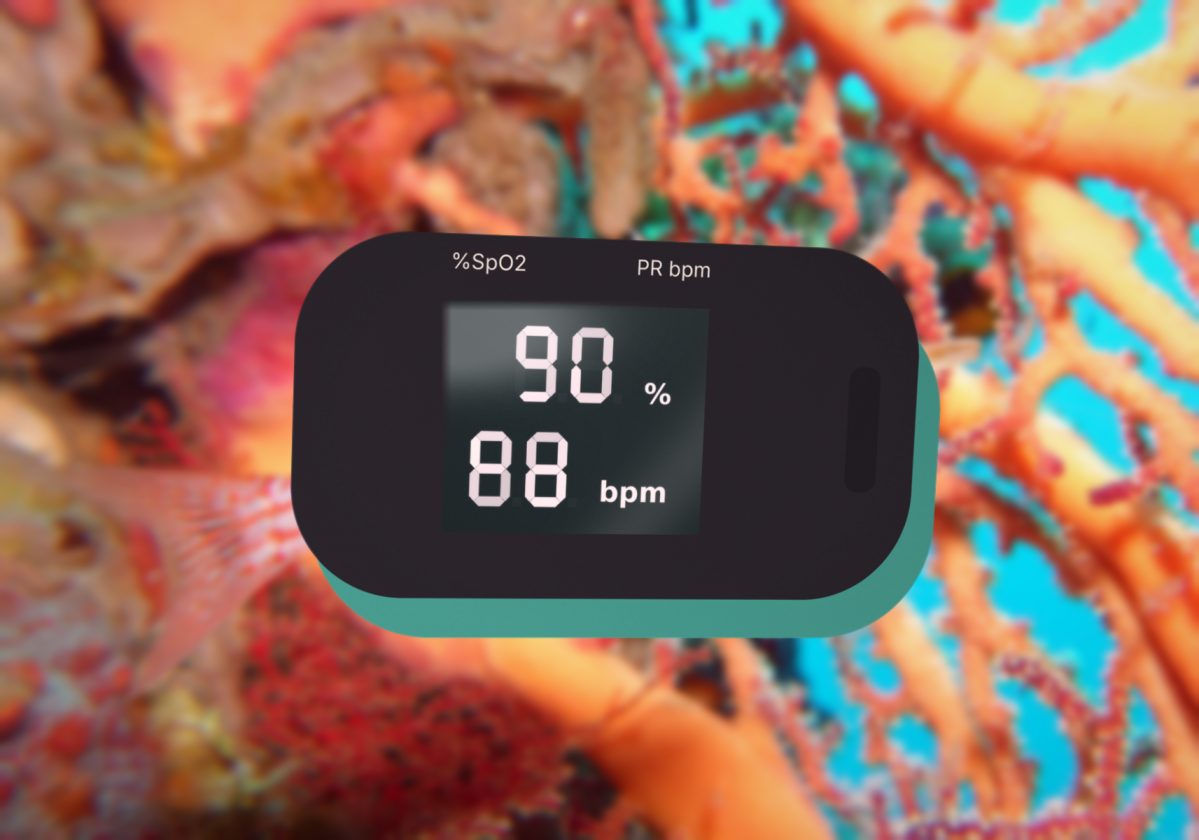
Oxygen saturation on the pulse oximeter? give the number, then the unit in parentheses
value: 90 (%)
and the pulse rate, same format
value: 88 (bpm)
